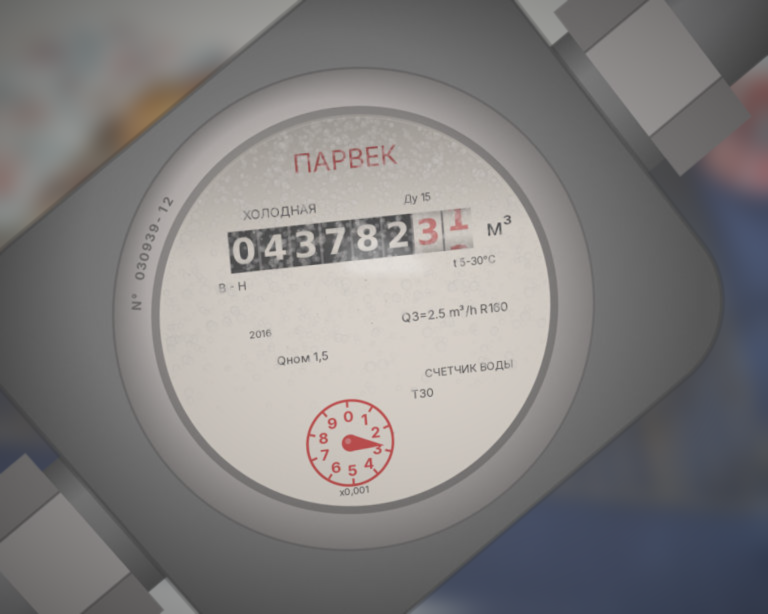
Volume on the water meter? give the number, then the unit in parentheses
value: 43782.312 (m³)
